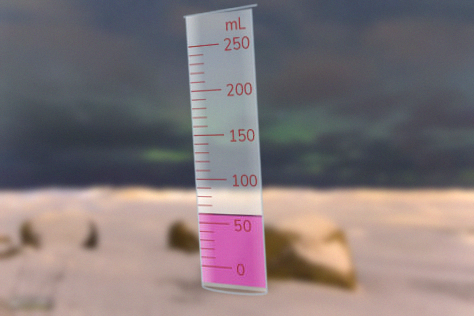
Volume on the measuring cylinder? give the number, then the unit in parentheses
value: 60 (mL)
